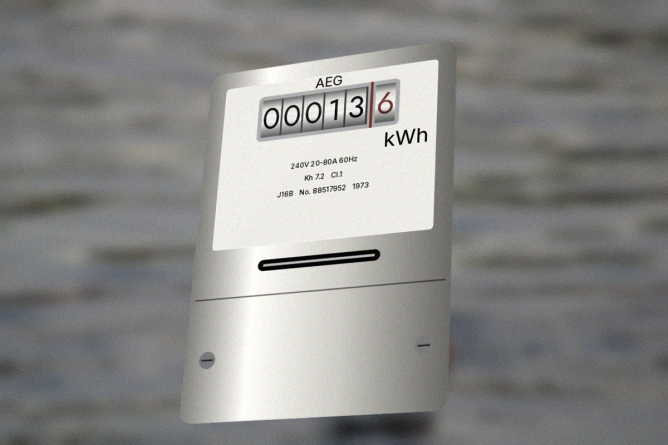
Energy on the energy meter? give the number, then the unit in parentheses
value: 13.6 (kWh)
